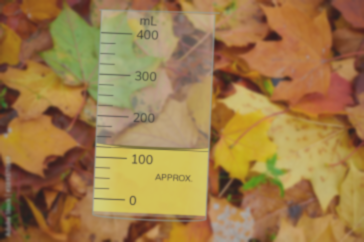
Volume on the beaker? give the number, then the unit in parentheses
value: 125 (mL)
